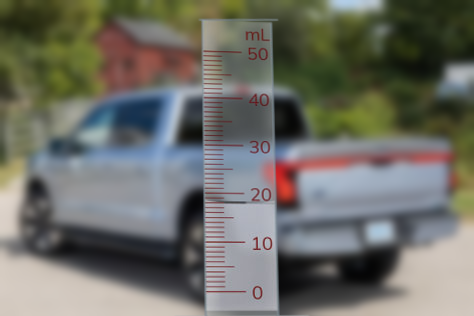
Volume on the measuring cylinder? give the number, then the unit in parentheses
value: 18 (mL)
